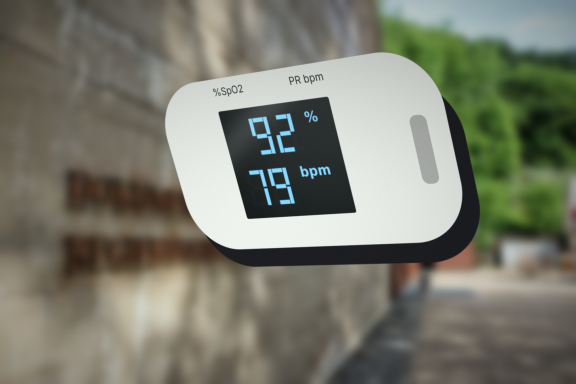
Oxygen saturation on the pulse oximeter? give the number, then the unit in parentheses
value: 92 (%)
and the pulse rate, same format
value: 79 (bpm)
